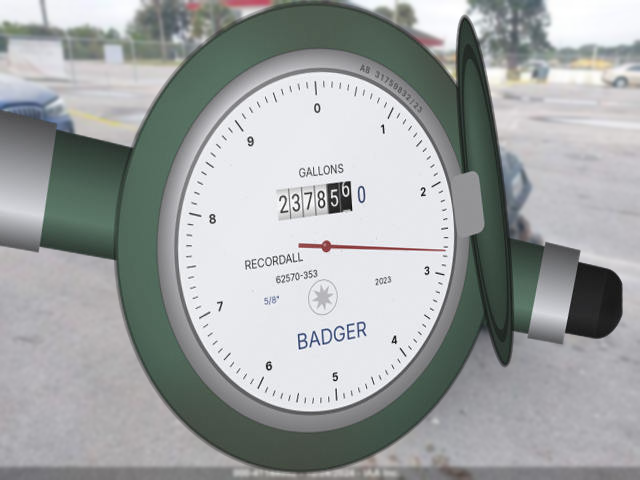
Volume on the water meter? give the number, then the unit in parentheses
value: 2378562.7 (gal)
